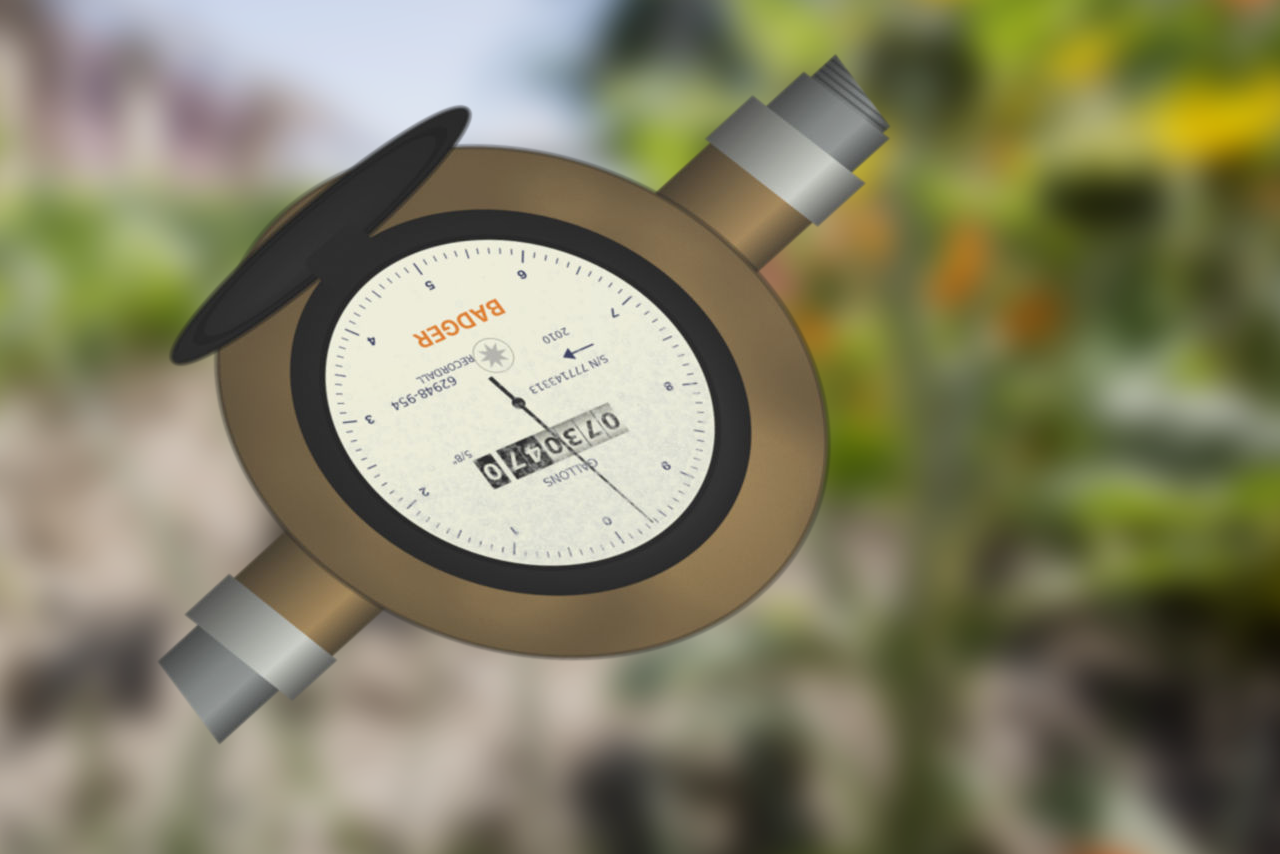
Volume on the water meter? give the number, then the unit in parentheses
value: 730469.6 (gal)
